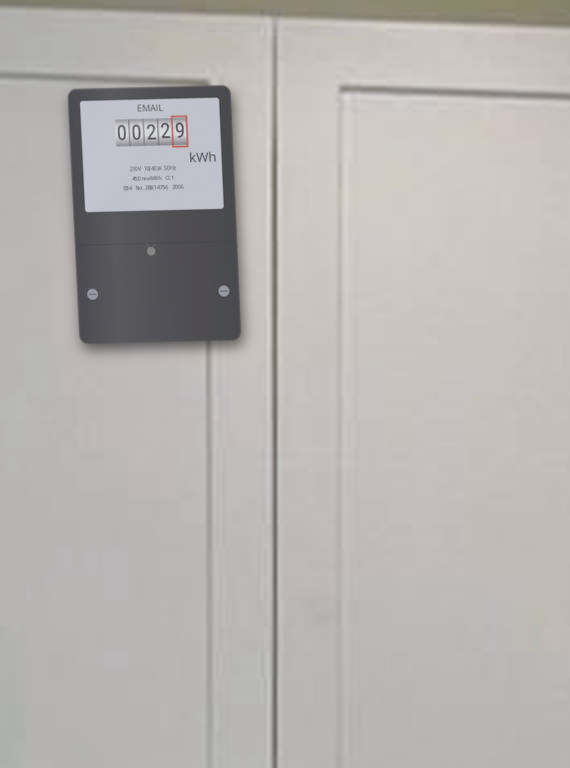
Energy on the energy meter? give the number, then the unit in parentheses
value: 22.9 (kWh)
